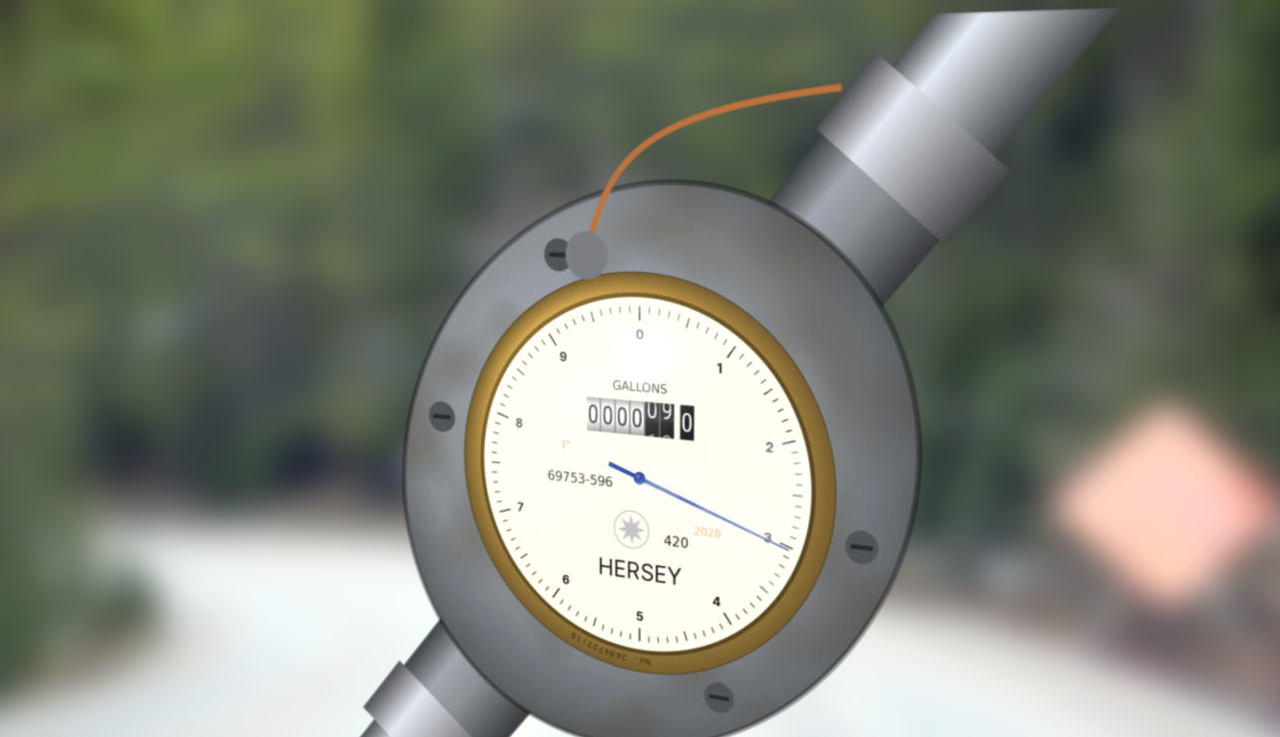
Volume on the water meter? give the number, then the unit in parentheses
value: 93.0 (gal)
